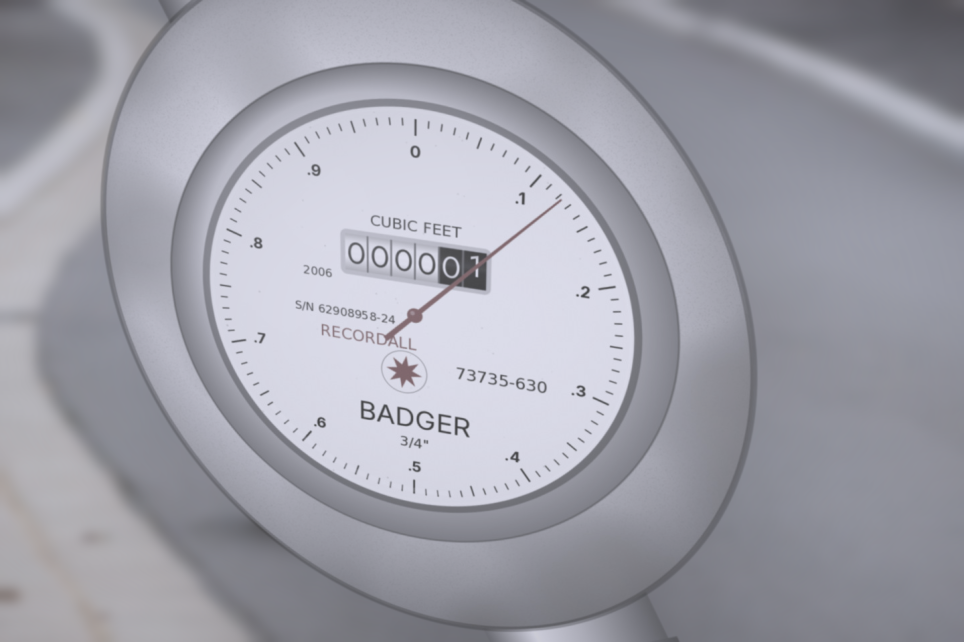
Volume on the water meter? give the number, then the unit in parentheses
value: 1.12 (ft³)
